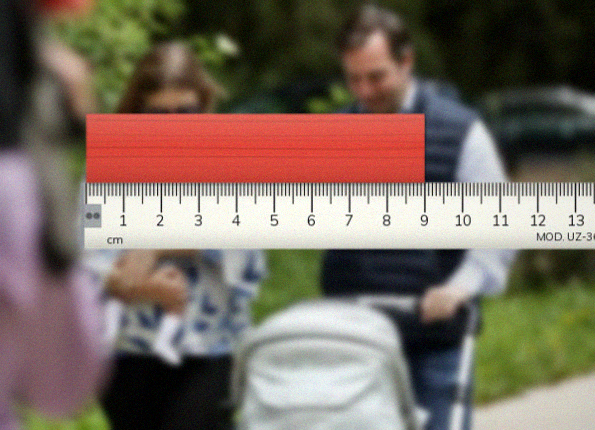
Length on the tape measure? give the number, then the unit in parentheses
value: 9 (cm)
